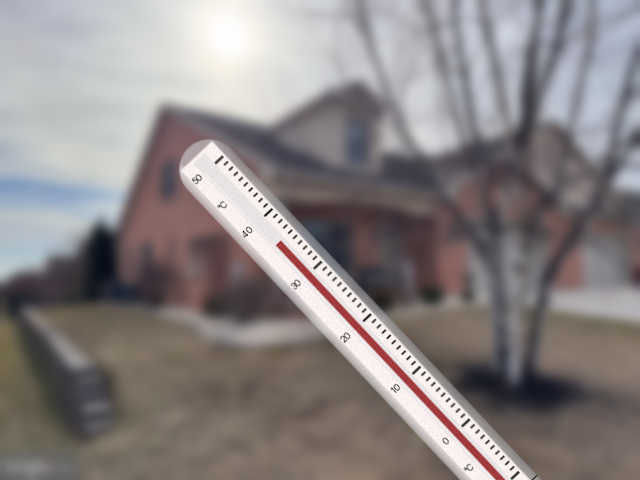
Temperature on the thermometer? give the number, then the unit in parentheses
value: 36 (°C)
